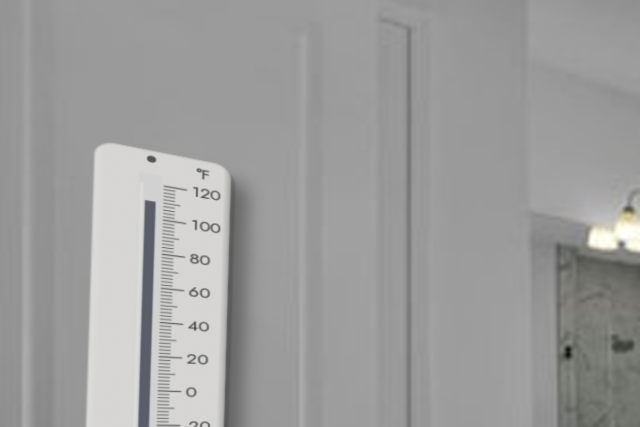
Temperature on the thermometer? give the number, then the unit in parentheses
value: 110 (°F)
